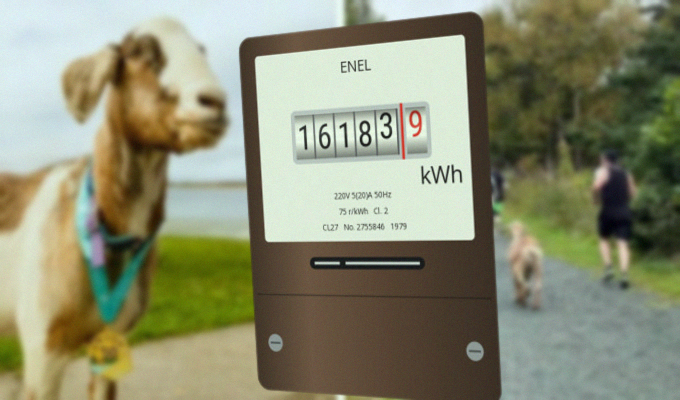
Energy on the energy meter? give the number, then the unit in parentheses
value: 16183.9 (kWh)
